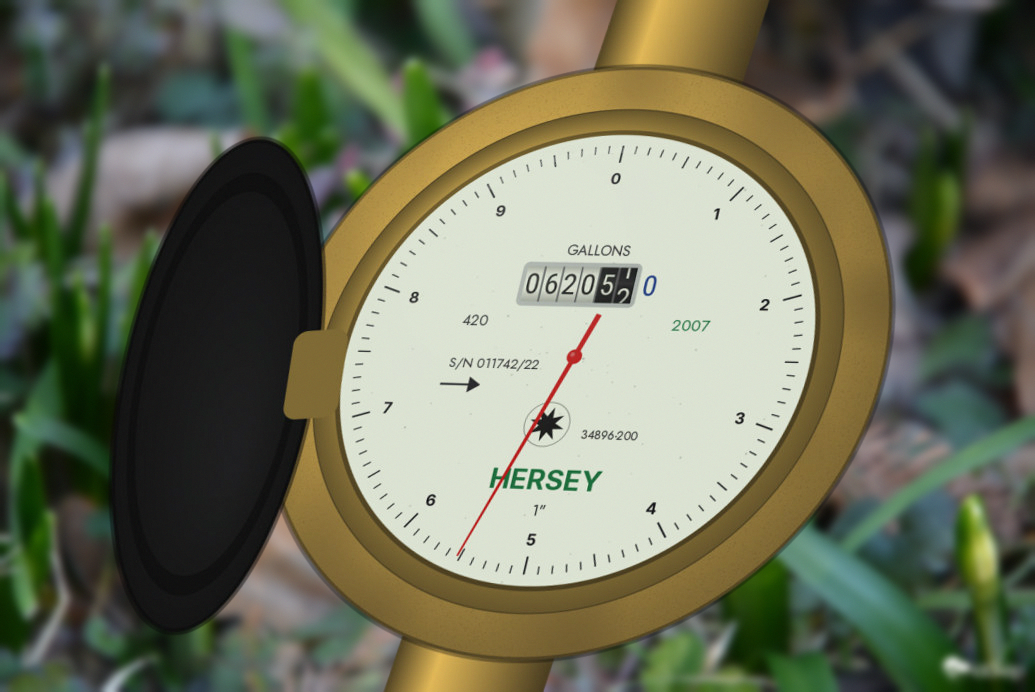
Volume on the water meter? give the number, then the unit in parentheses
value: 620515.5 (gal)
